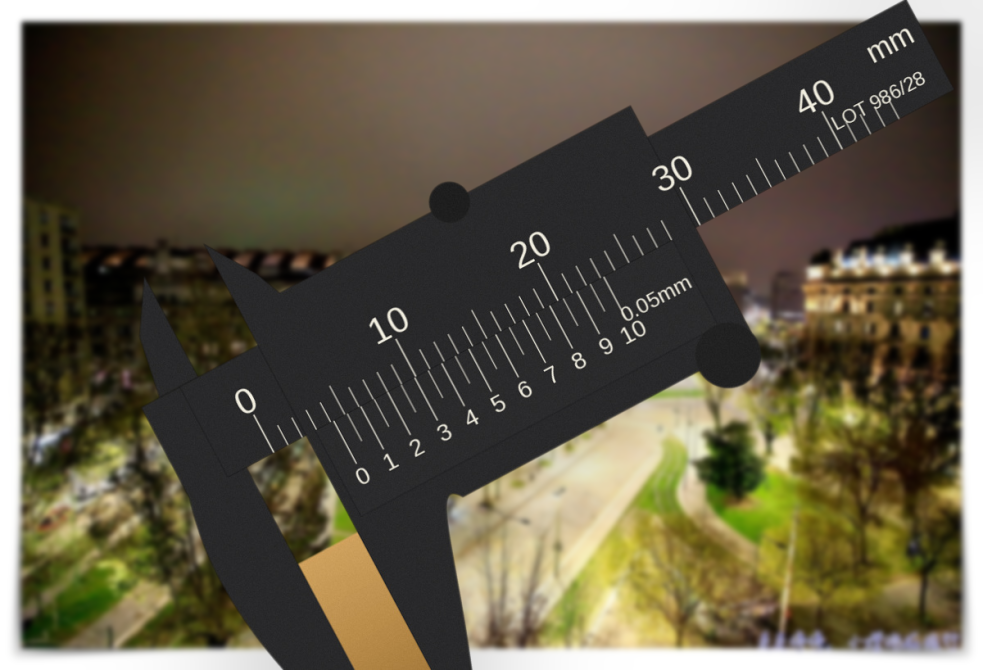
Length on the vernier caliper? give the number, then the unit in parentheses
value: 4.2 (mm)
